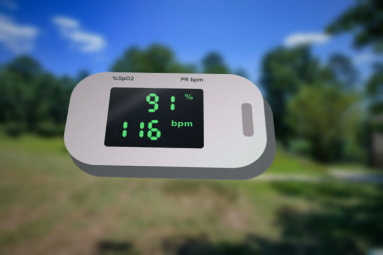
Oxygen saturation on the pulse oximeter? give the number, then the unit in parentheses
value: 91 (%)
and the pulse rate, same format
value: 116 (bpm)
